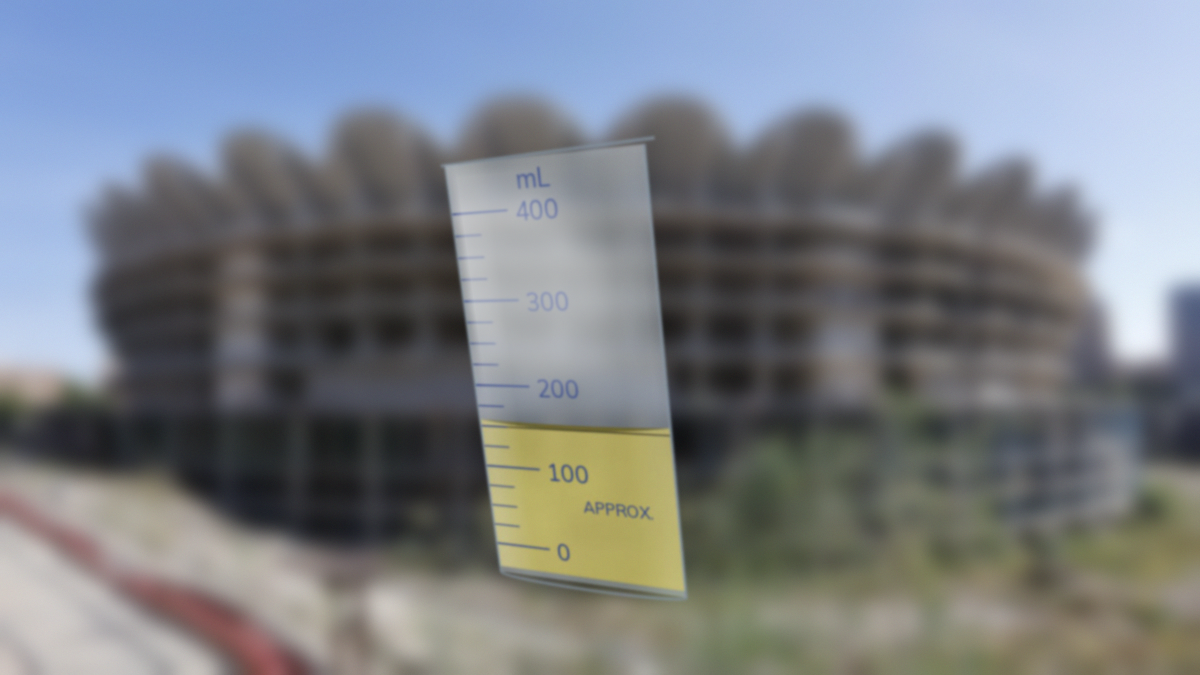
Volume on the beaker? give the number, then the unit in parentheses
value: 150 (mL)
